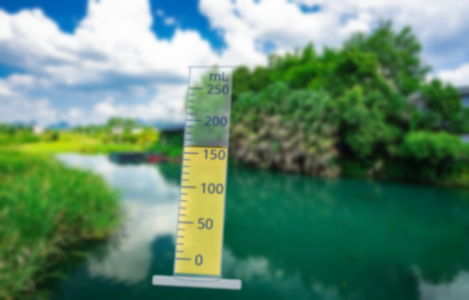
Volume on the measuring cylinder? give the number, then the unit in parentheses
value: 160 (mL)
